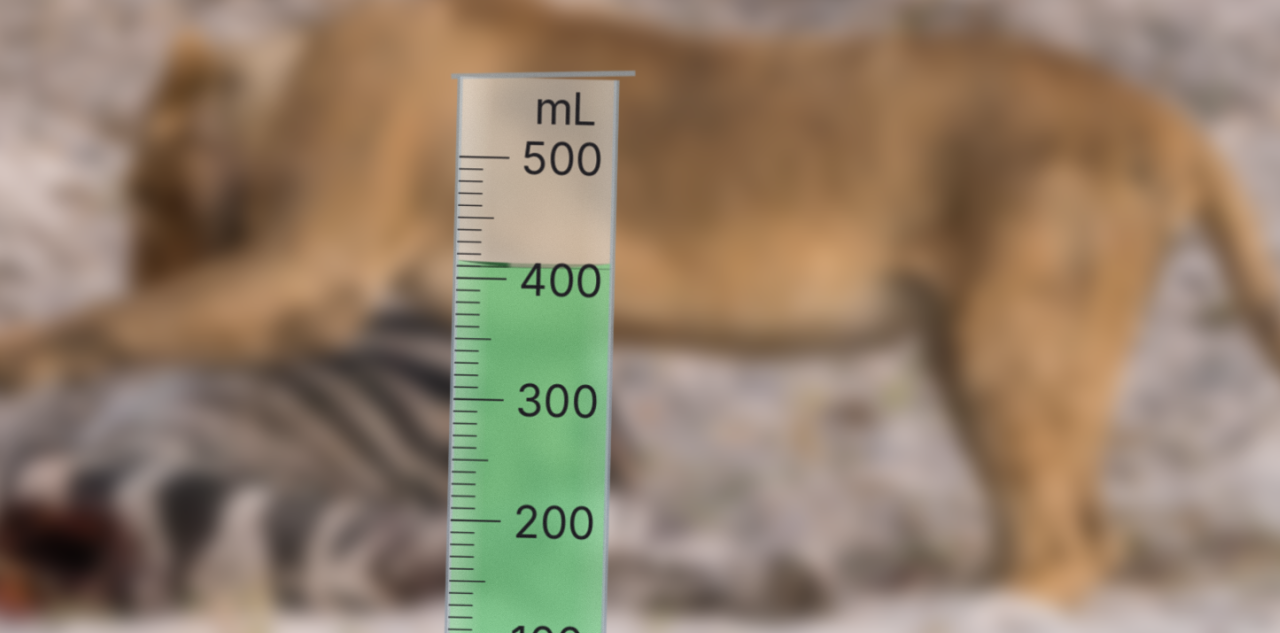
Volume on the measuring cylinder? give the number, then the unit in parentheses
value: 410 (mL)
